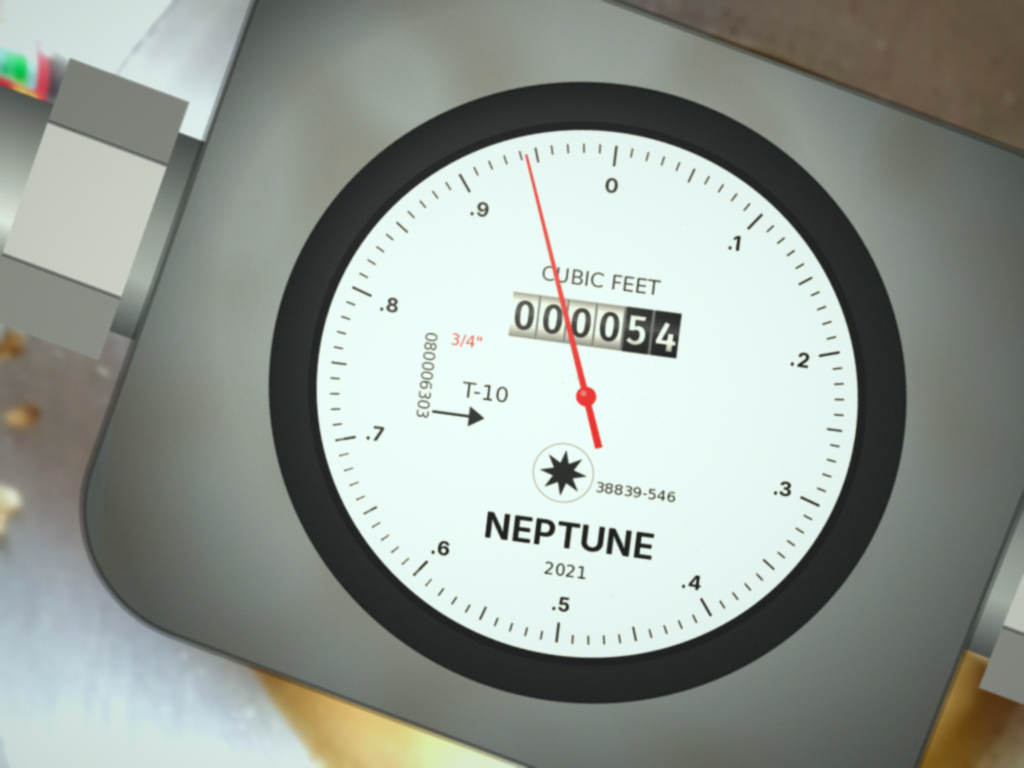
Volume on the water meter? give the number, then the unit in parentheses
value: 53.94 (ft³)
